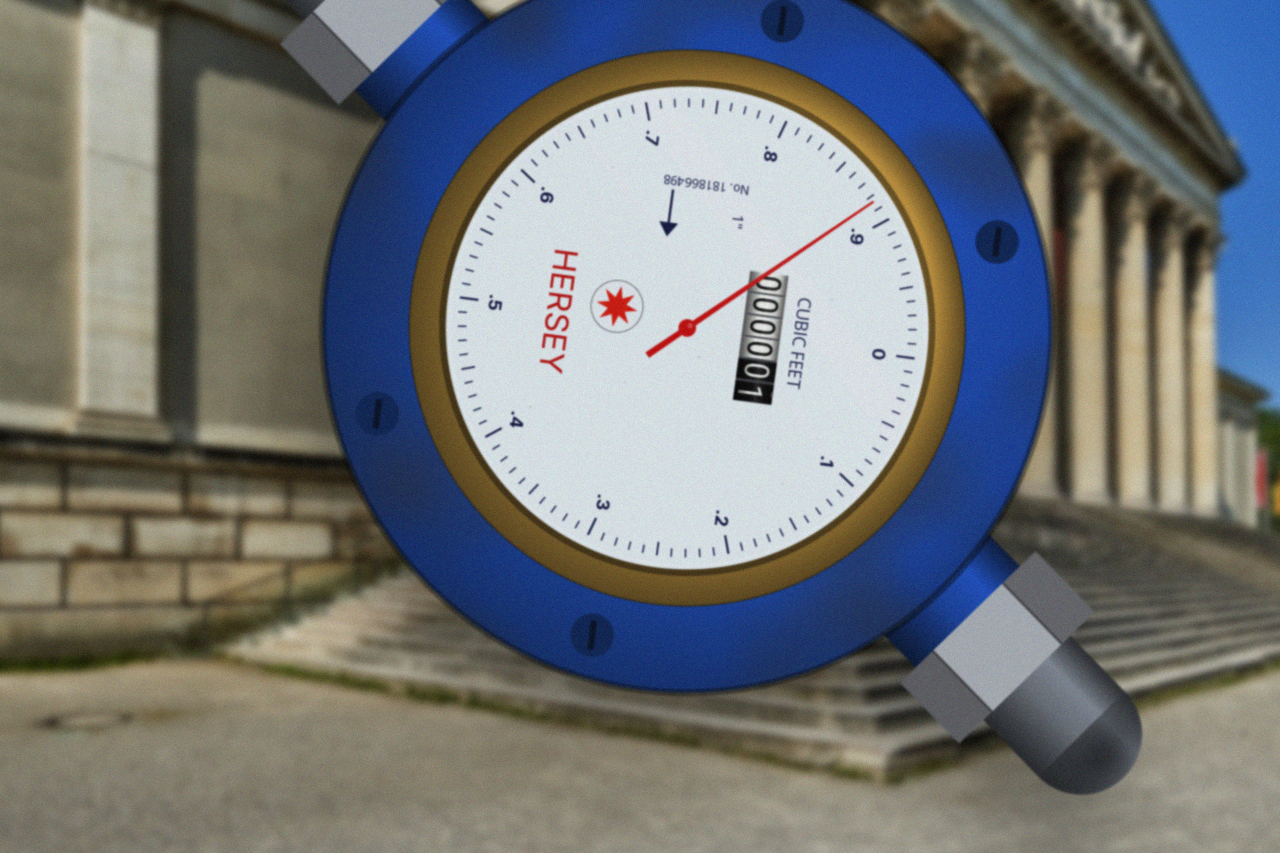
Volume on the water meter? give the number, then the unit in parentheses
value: 0.88 (ft³)
